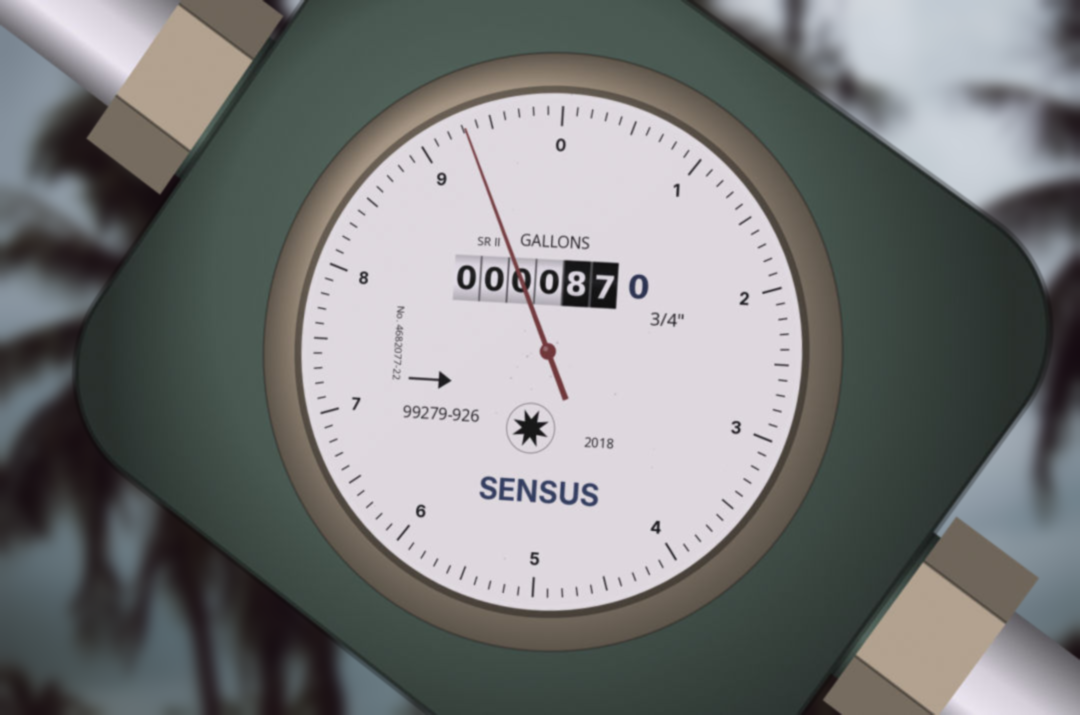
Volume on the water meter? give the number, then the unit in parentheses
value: 869.3 (gal)
